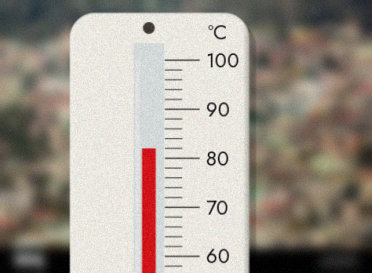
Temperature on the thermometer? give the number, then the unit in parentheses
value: 82 (°C)
